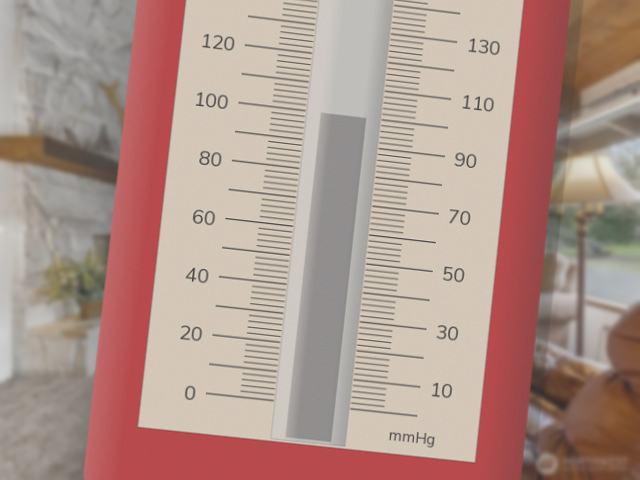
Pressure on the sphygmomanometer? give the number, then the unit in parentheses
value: 100 (mmHg)
